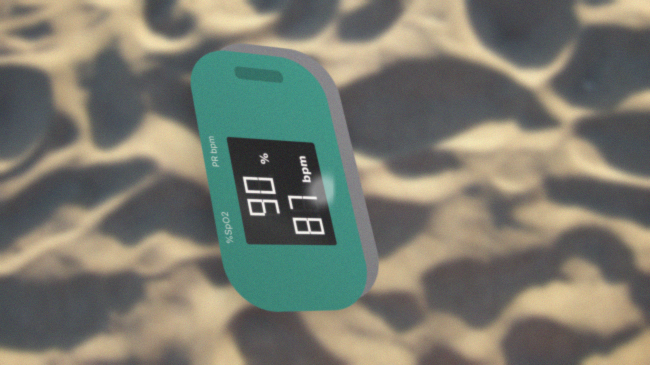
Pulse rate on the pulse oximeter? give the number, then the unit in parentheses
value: 87 (bpm)
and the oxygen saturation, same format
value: 90 (%)
